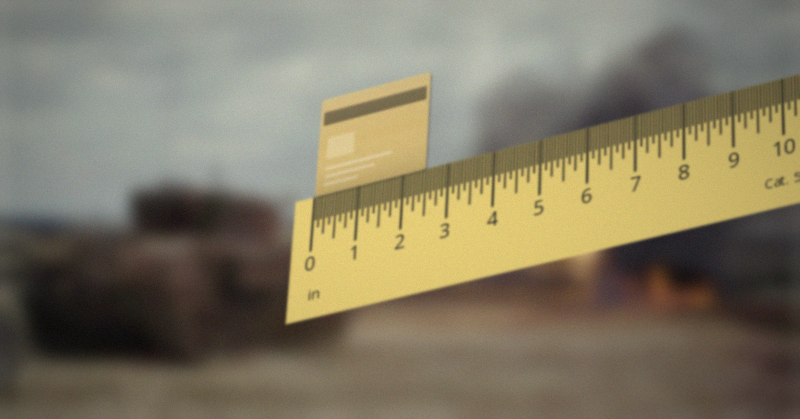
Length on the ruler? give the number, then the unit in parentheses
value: 2.5 (in)
